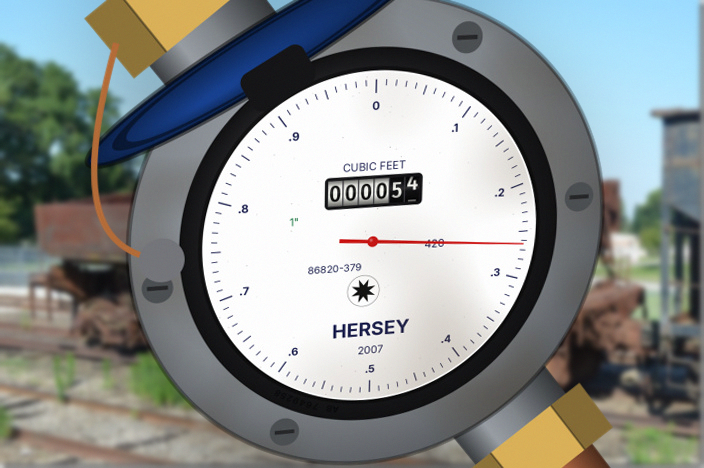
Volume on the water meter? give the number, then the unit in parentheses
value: 54.26 (ft³)
